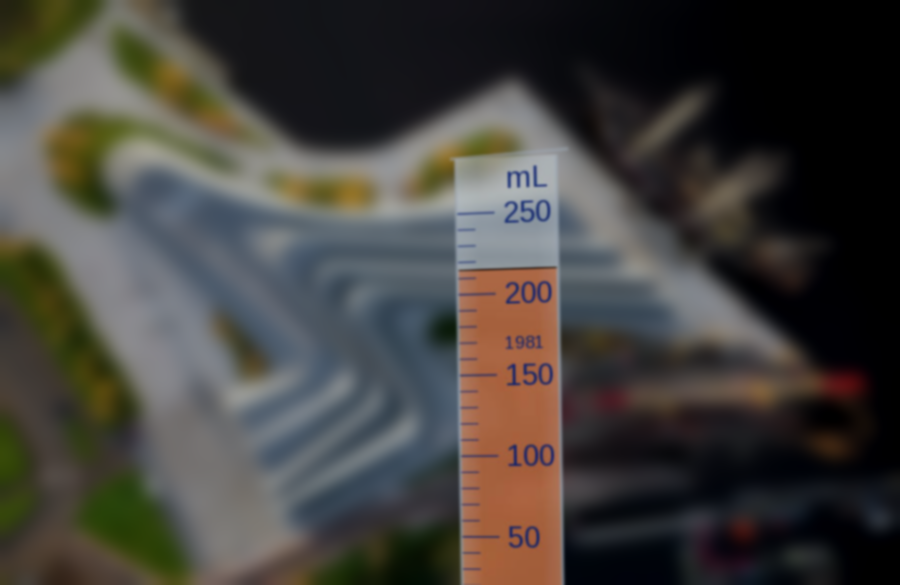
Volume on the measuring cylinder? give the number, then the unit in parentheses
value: 215 (mL)
